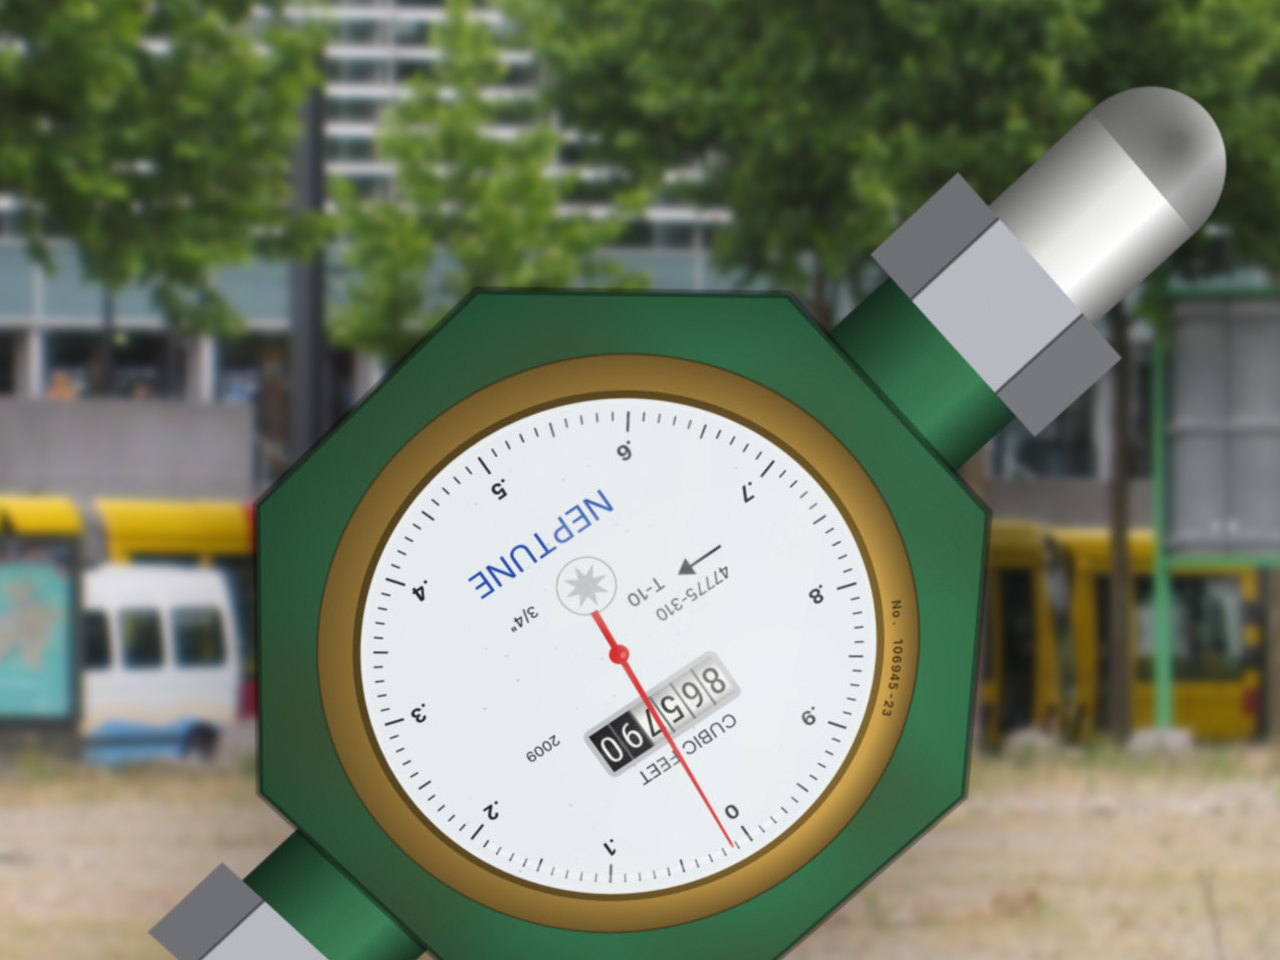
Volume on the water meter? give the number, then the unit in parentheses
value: 865790.01 (ft³)
